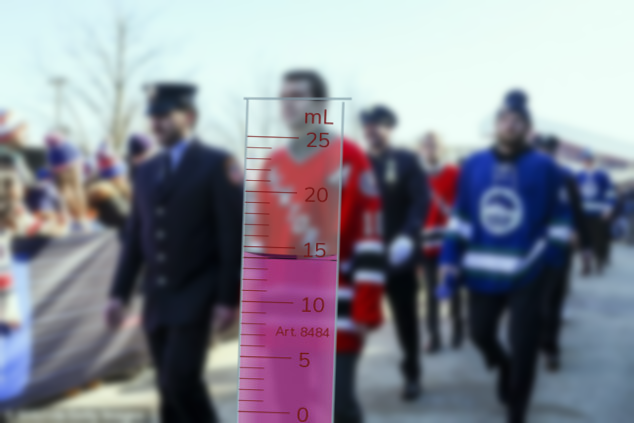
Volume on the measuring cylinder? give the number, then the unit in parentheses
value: 14 (mL)
